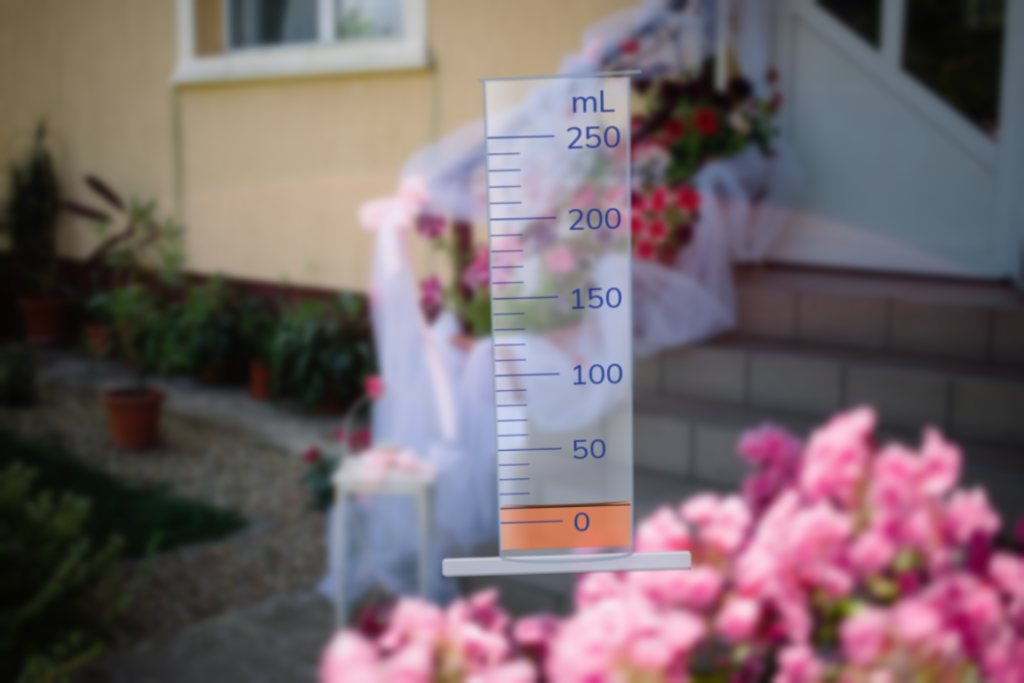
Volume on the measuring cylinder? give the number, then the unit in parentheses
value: 10 (mL)
